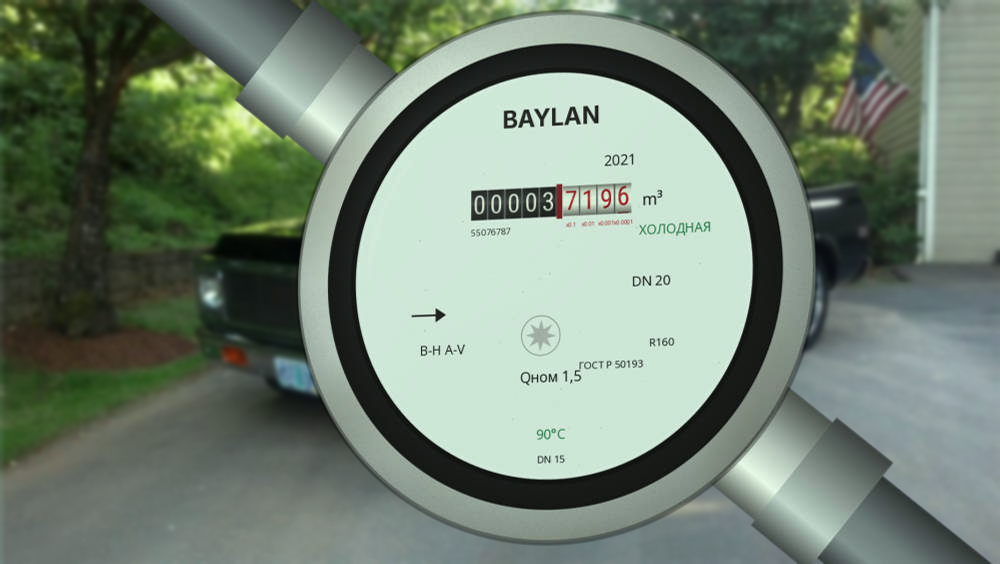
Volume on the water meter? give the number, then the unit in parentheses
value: 3.7196 (m³)
